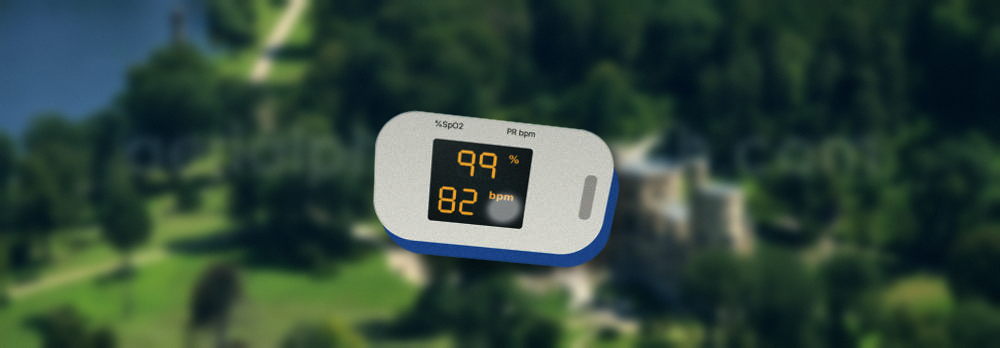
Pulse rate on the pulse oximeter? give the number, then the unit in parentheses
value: 82 (bpm)
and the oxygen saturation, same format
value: 99 (%)
